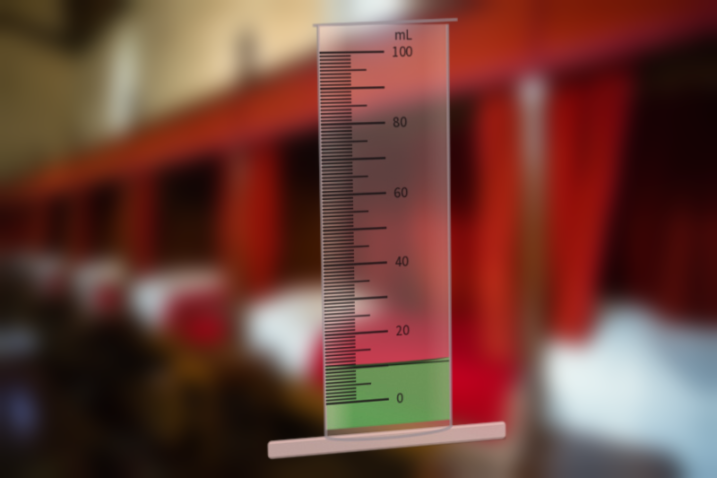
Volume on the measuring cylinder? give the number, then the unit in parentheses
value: 10 (mL)
